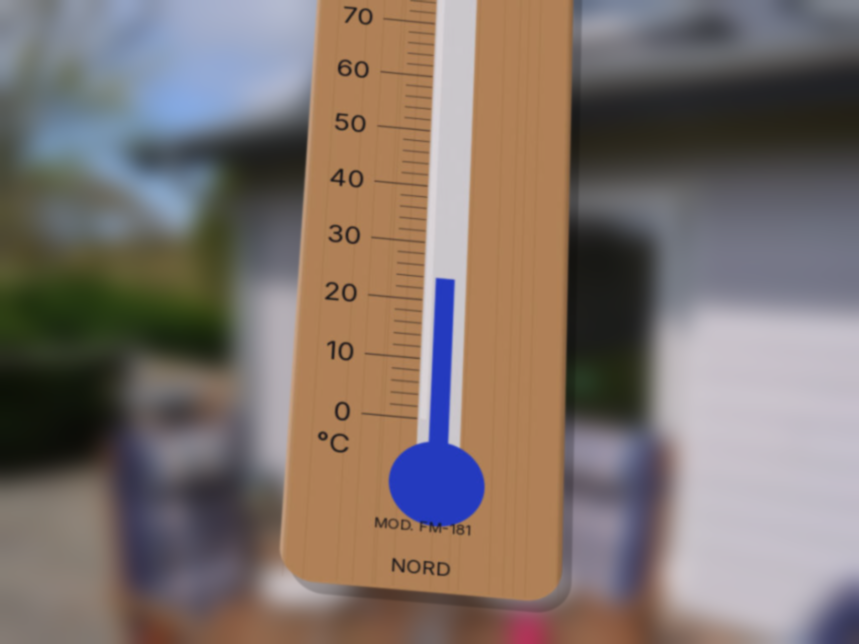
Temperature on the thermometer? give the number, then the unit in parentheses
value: 24 (°C)
